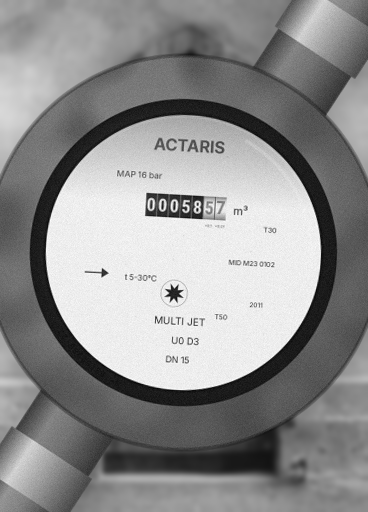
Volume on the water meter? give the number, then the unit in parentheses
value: 58.57 (m³)
